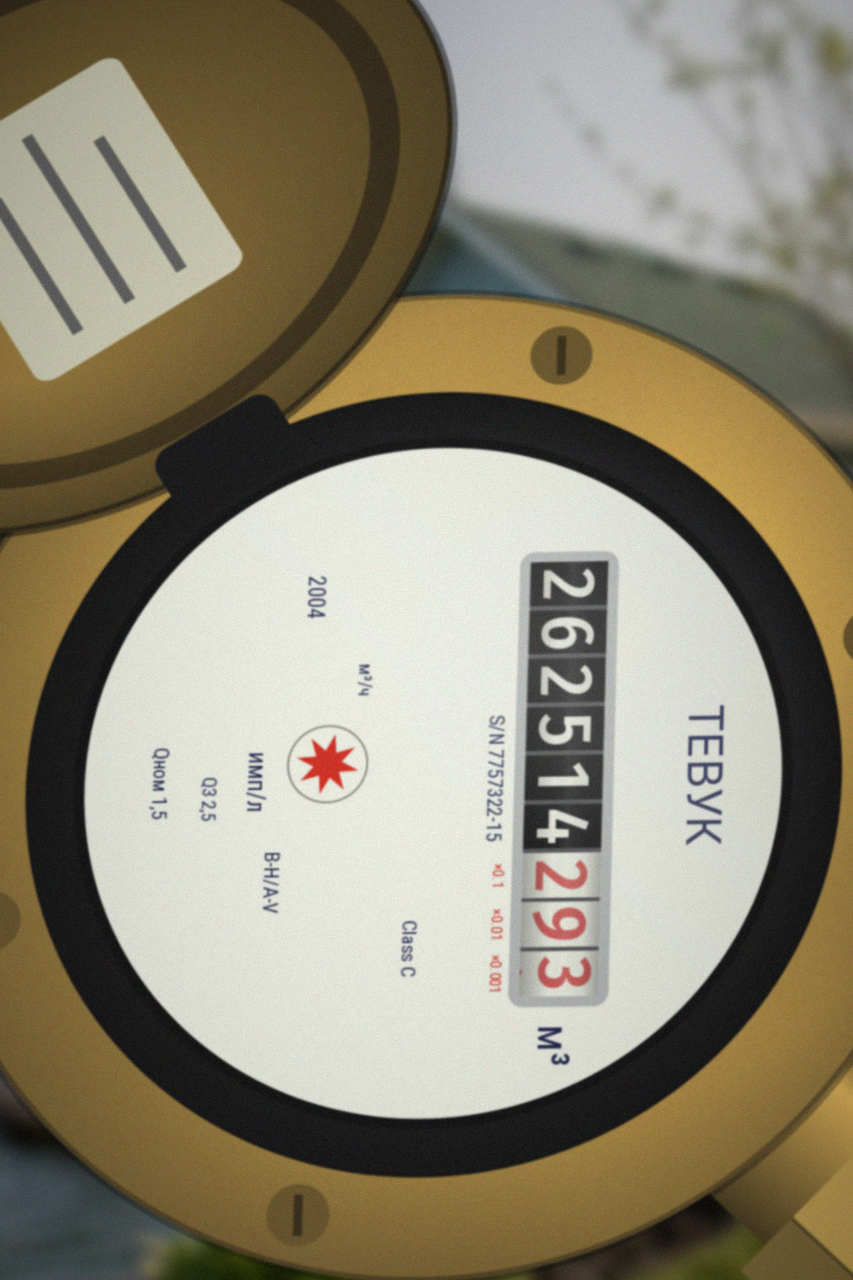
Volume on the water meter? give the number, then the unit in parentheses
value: 262514.293 (m³)
